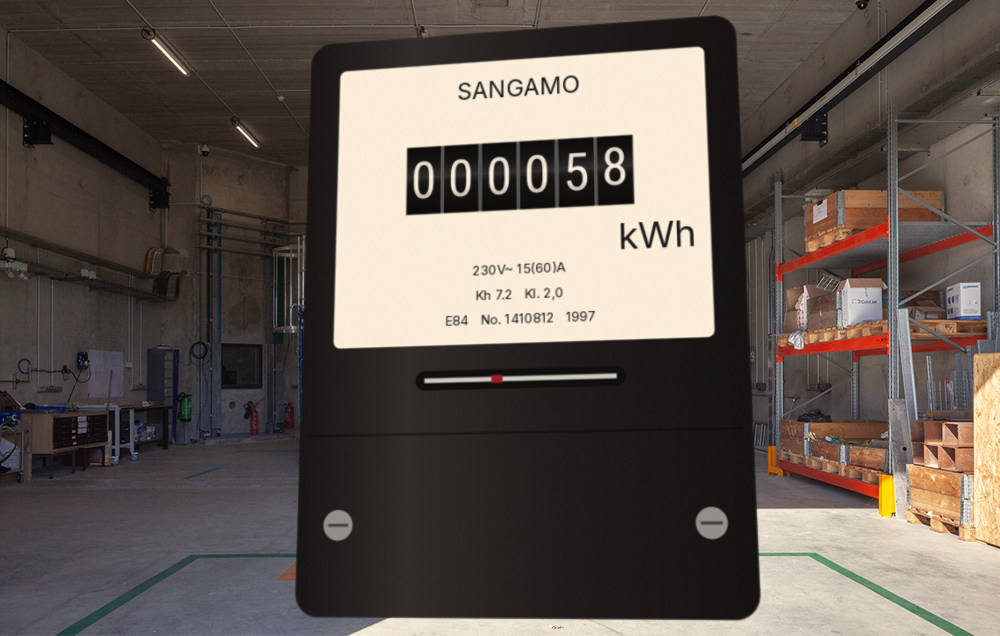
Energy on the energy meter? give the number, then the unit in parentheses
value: 58 (kWh)
